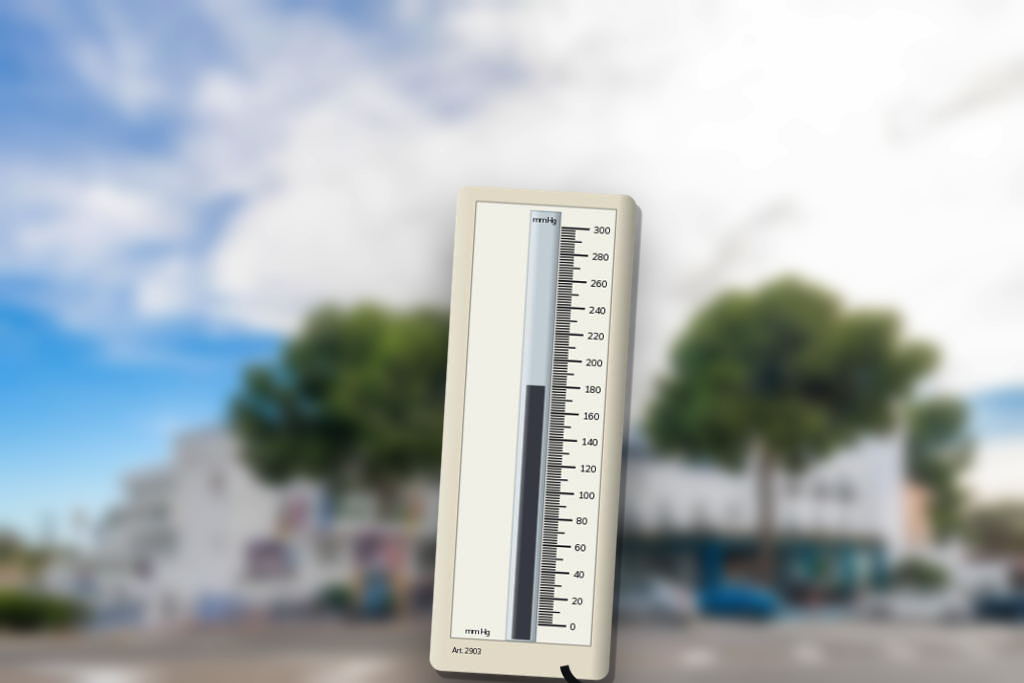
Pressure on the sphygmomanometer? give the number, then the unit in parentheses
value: 180 (mmHg)
